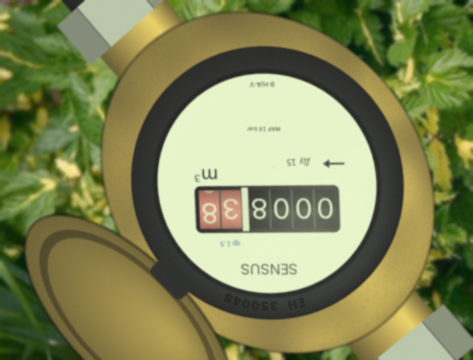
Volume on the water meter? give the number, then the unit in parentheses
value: 8.38 (m³)
